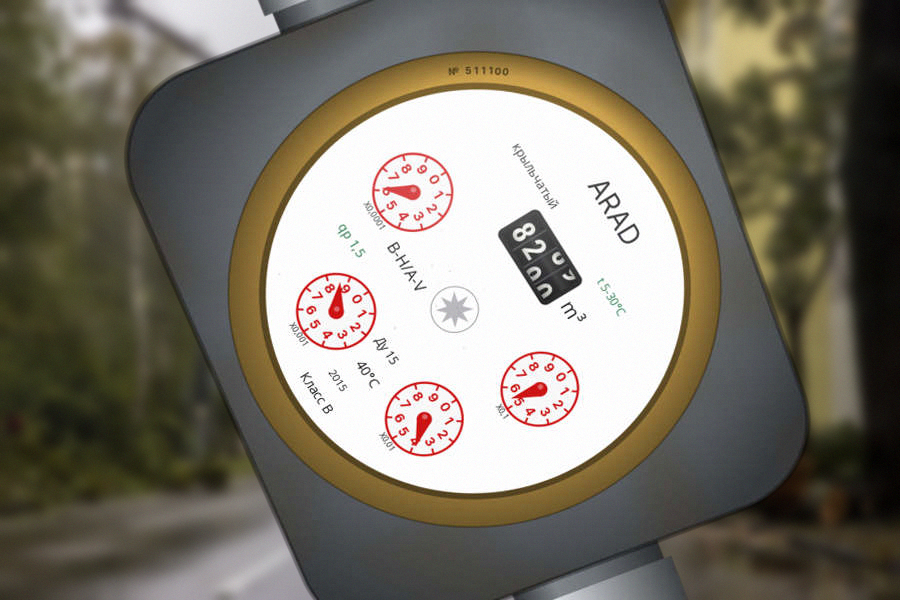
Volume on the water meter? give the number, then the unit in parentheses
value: 8289.5386 (m³)
